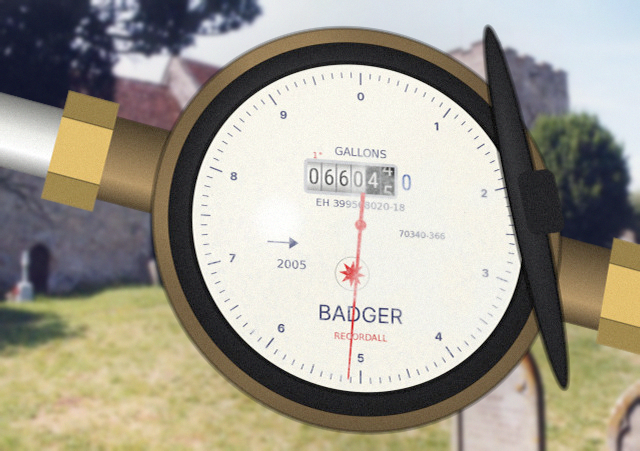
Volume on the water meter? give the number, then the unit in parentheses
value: 660445.1 (gal)
